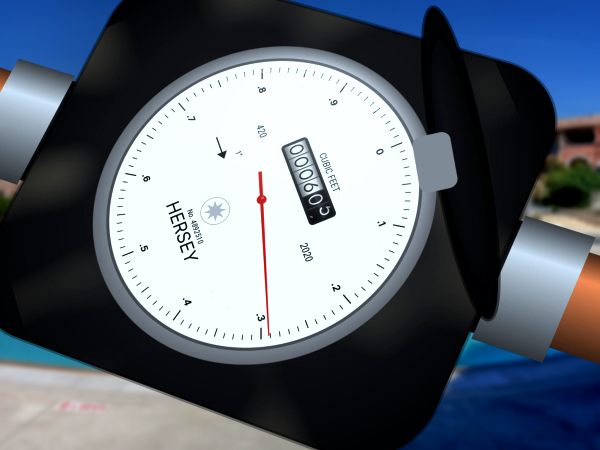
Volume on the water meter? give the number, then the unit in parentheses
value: 605.29 (ft³)
